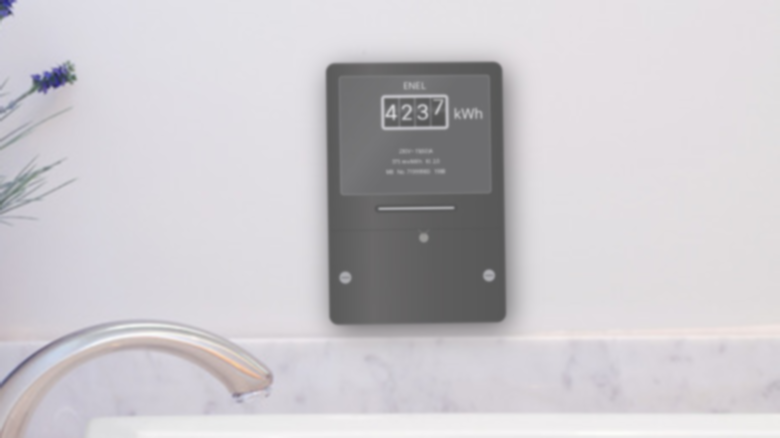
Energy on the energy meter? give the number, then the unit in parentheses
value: 4237 (kWh)
